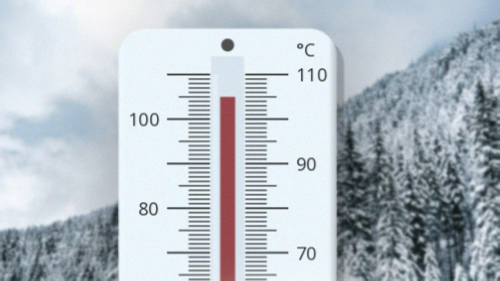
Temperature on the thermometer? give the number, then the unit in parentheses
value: 105 (°C)
